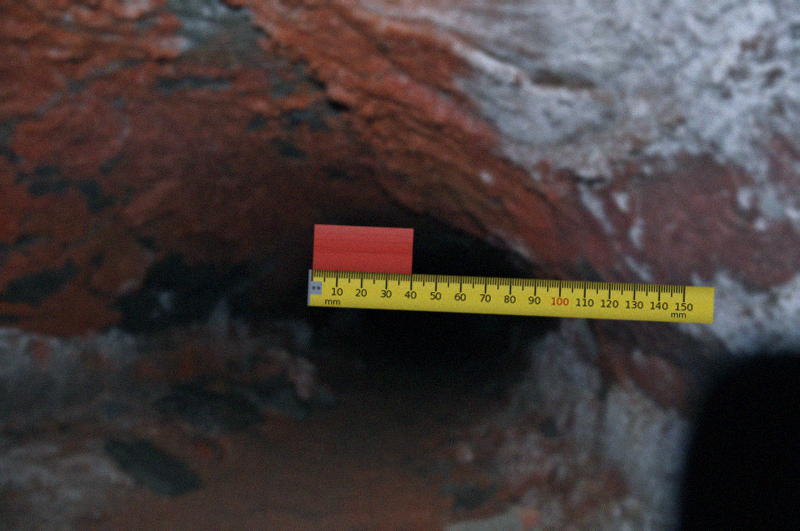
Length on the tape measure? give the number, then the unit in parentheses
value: 40 (mm)
